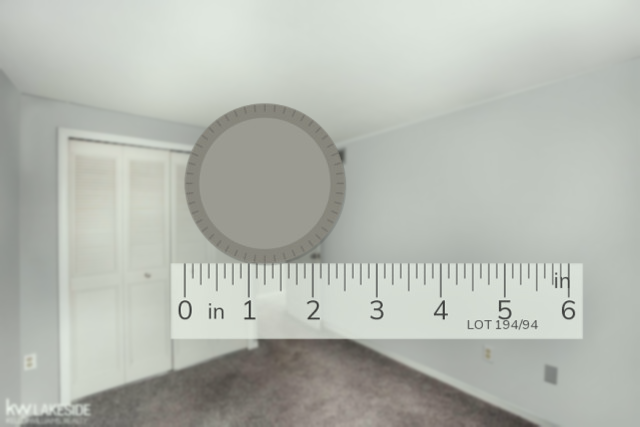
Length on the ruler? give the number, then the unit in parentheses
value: 2.5 (in)
